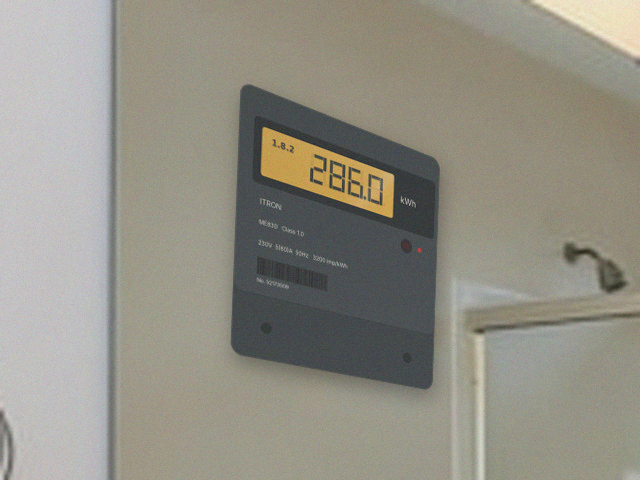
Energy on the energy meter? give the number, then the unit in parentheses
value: 286.0 (kWh)
